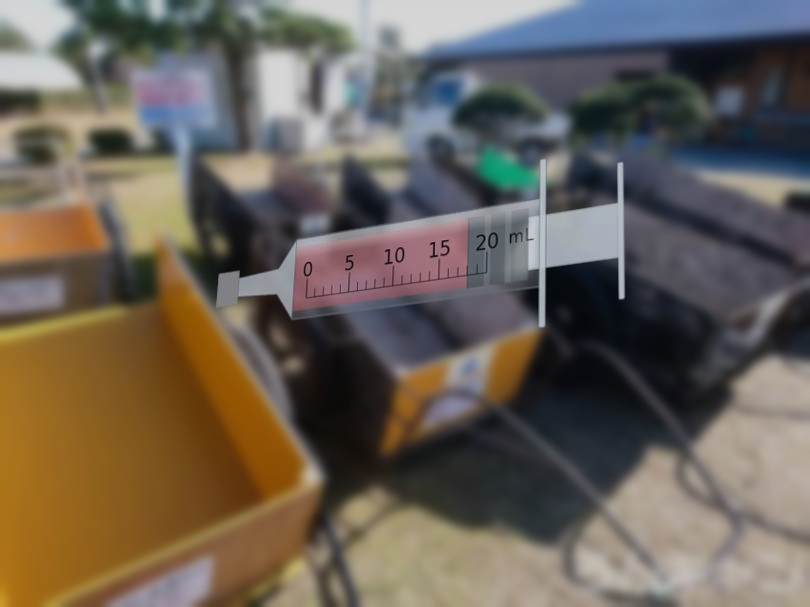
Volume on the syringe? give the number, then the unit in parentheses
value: 18 (mL)
